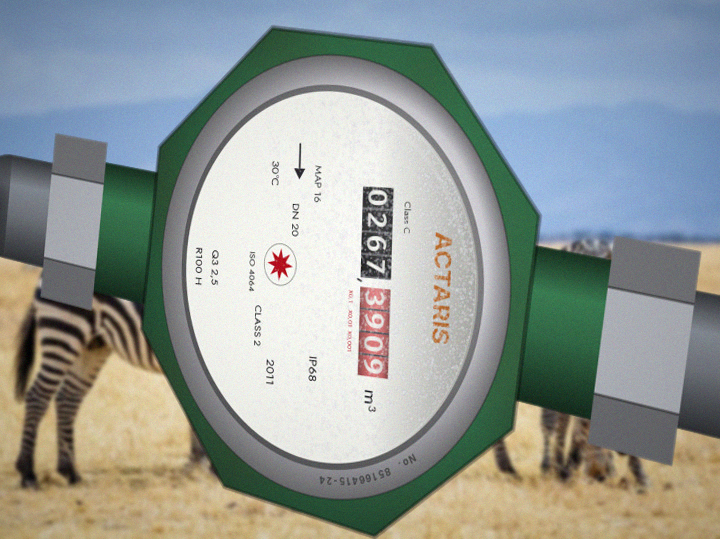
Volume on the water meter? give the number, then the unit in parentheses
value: 267.3909 (m³)
